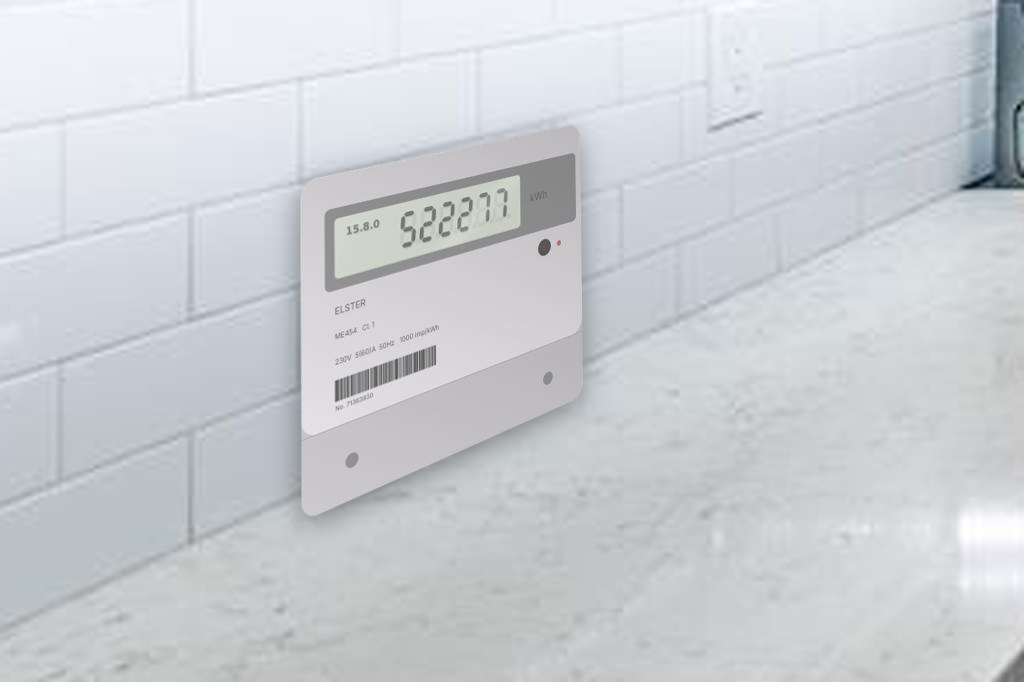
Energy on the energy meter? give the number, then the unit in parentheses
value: 522277 (kWh)
